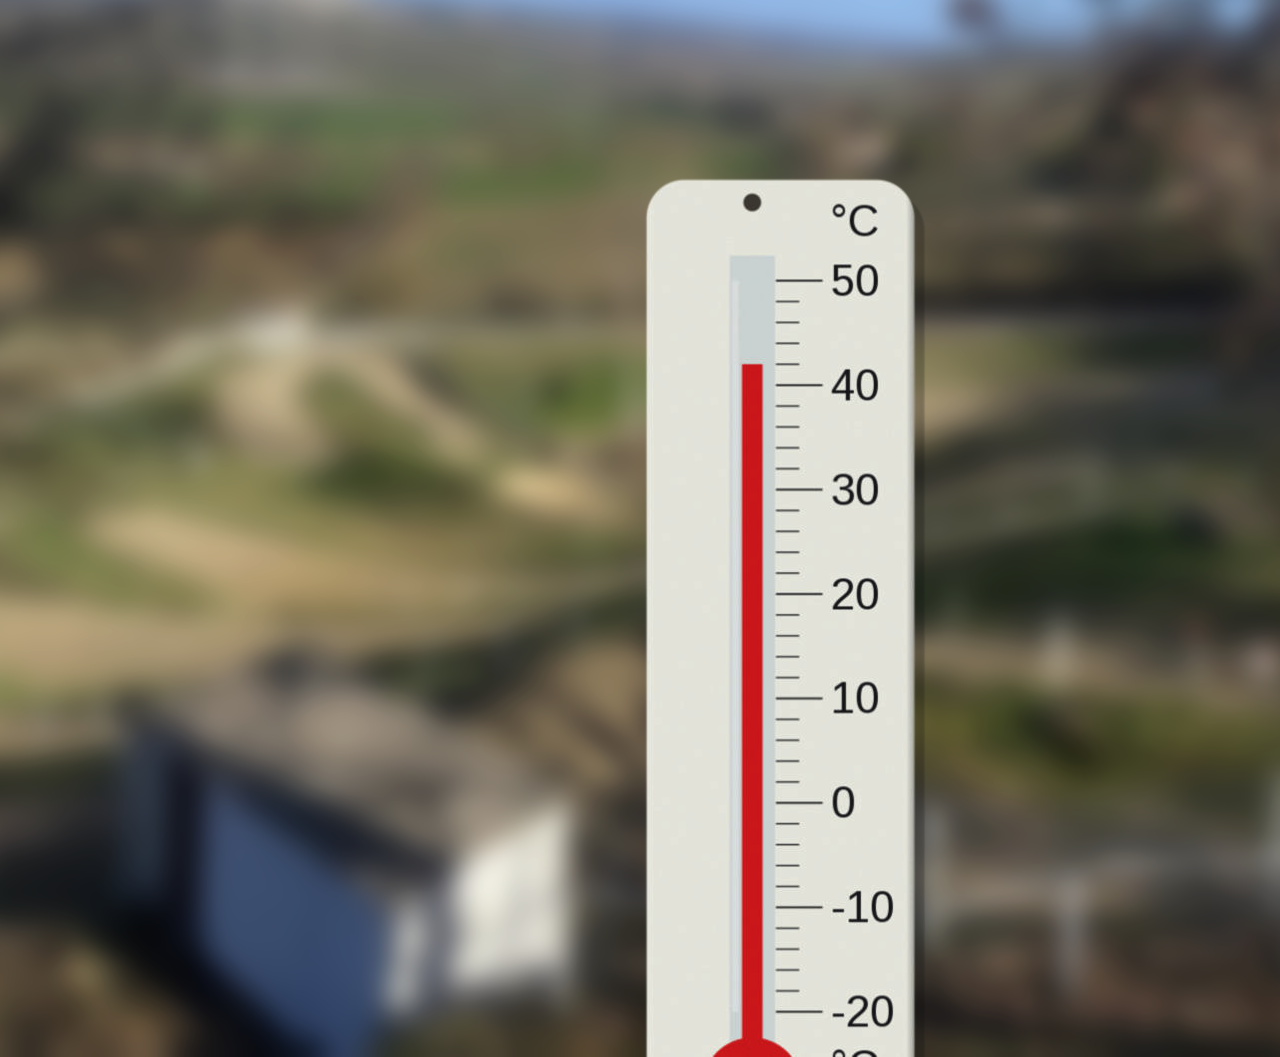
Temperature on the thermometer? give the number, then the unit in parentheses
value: 42 (°C)
